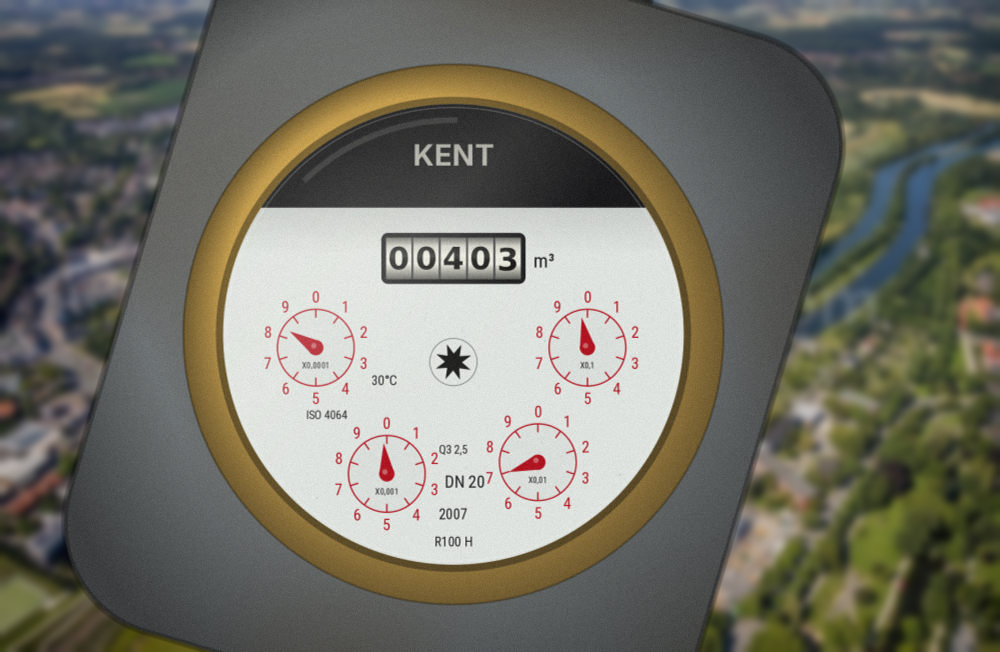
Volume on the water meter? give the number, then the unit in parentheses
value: 402.9698 (m³)
